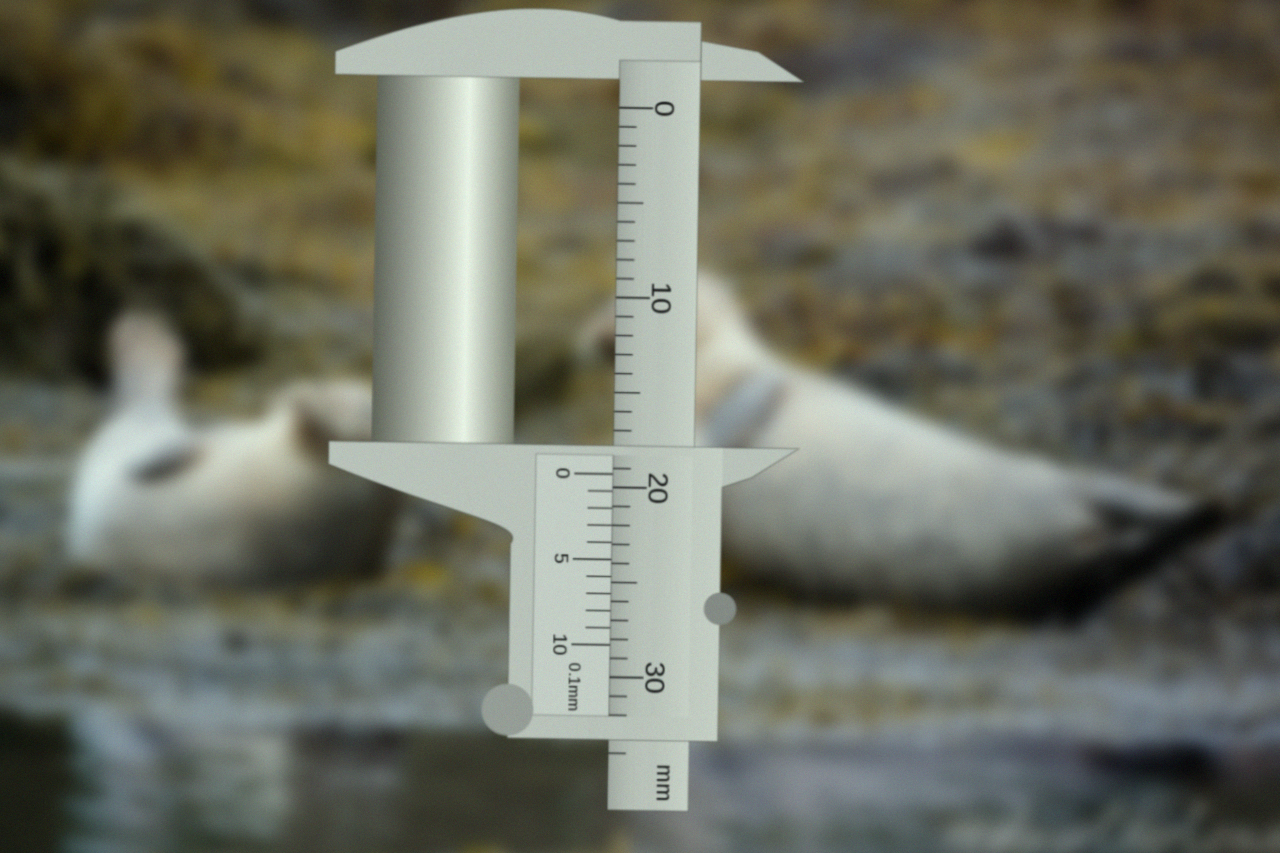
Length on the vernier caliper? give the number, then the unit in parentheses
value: 19.3 (mm)
